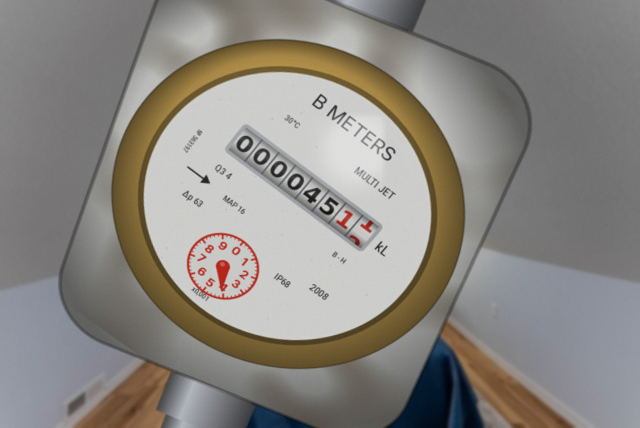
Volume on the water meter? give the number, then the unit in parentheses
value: 45.114 (kL)
